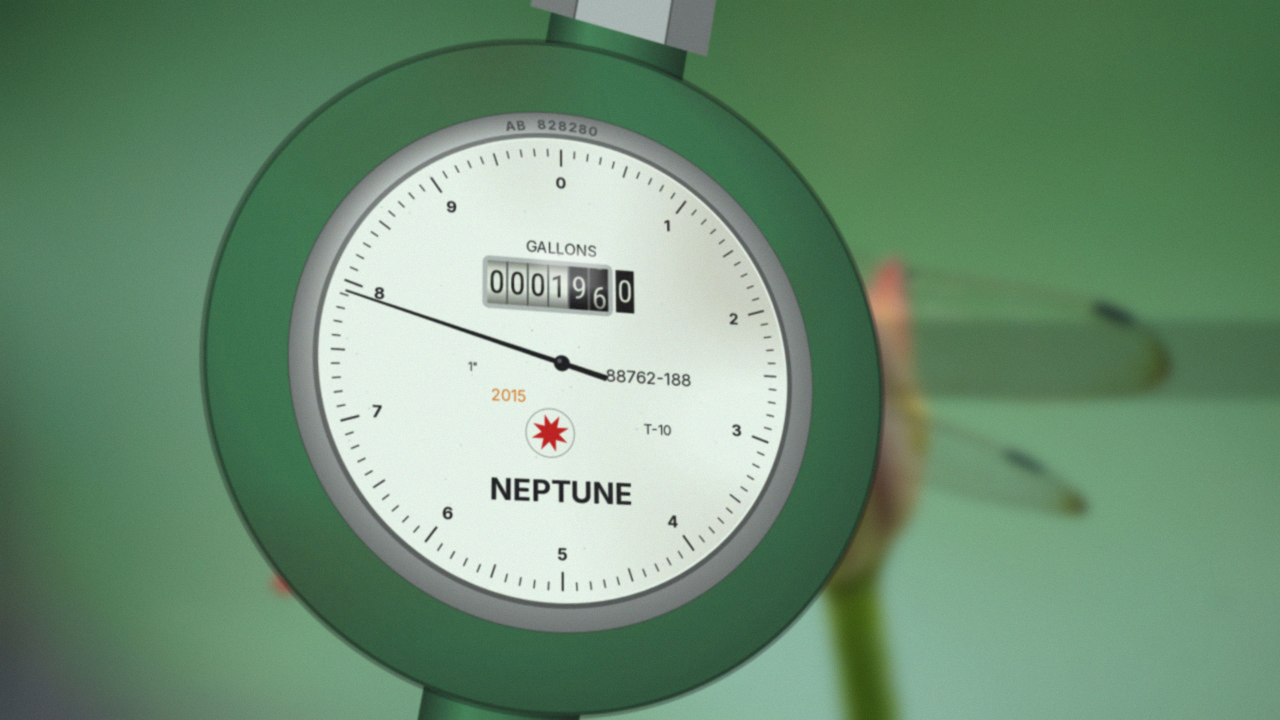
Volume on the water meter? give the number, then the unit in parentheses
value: 1957.9 (gal)
